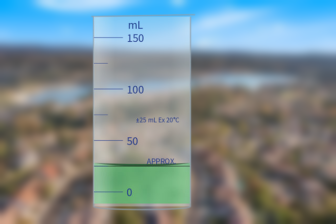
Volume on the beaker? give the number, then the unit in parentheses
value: 25 (mL)
